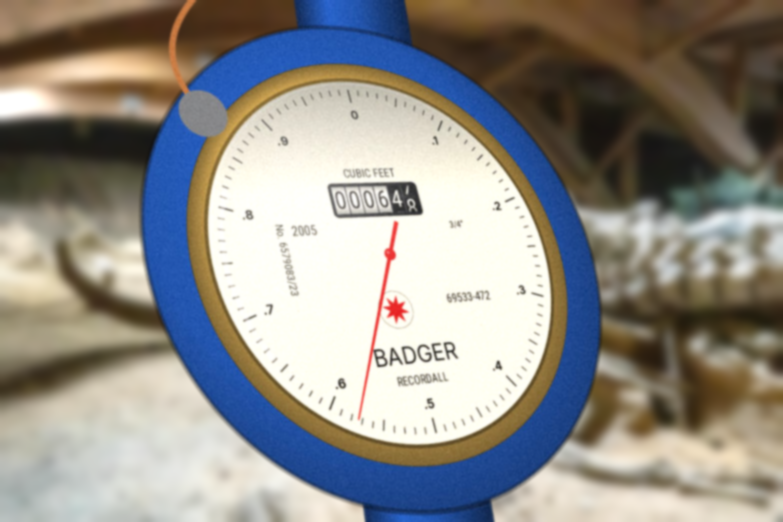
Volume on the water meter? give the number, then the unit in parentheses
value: 647.57 (ft³)
